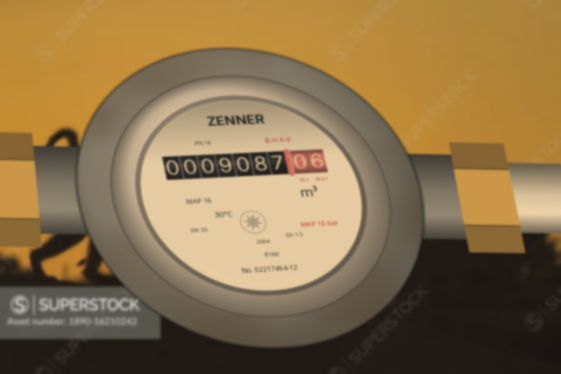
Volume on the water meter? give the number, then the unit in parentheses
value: 9087.06 (m³)
